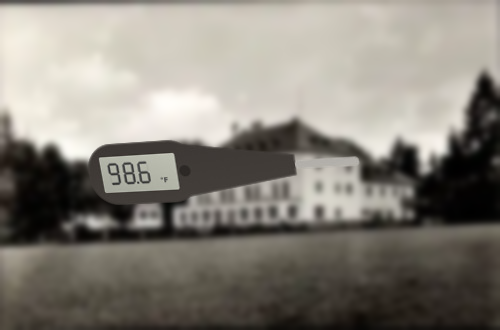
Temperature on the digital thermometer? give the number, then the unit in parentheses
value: 98.6 (°F)
